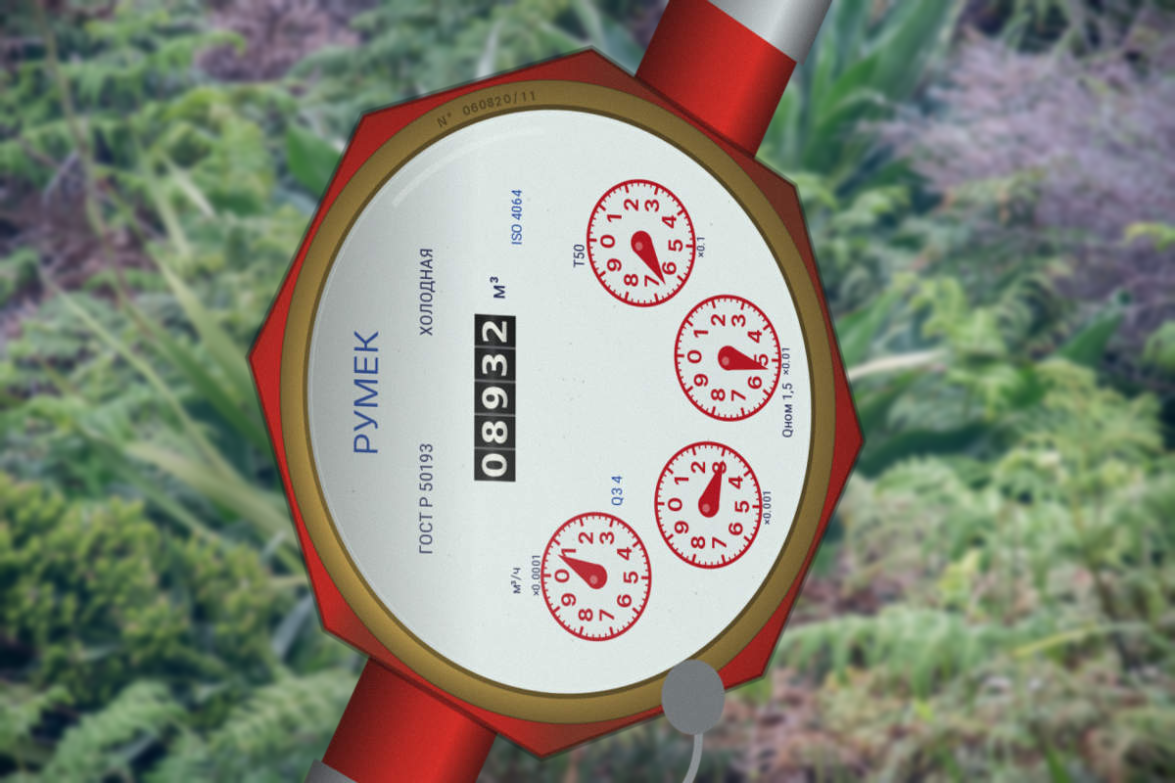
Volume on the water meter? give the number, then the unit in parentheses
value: 8932.6530 (m³)
